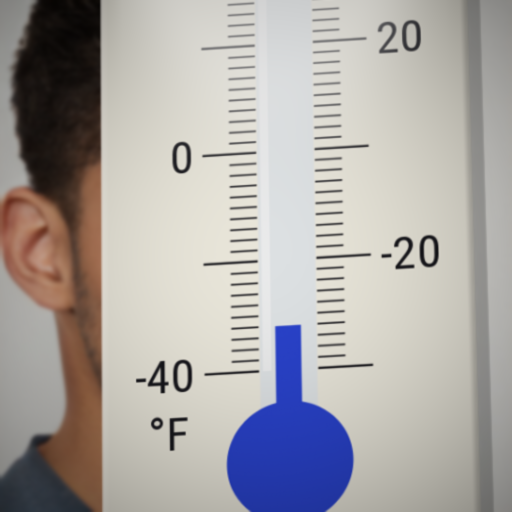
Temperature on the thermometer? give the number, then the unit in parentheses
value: -32 (°F)
